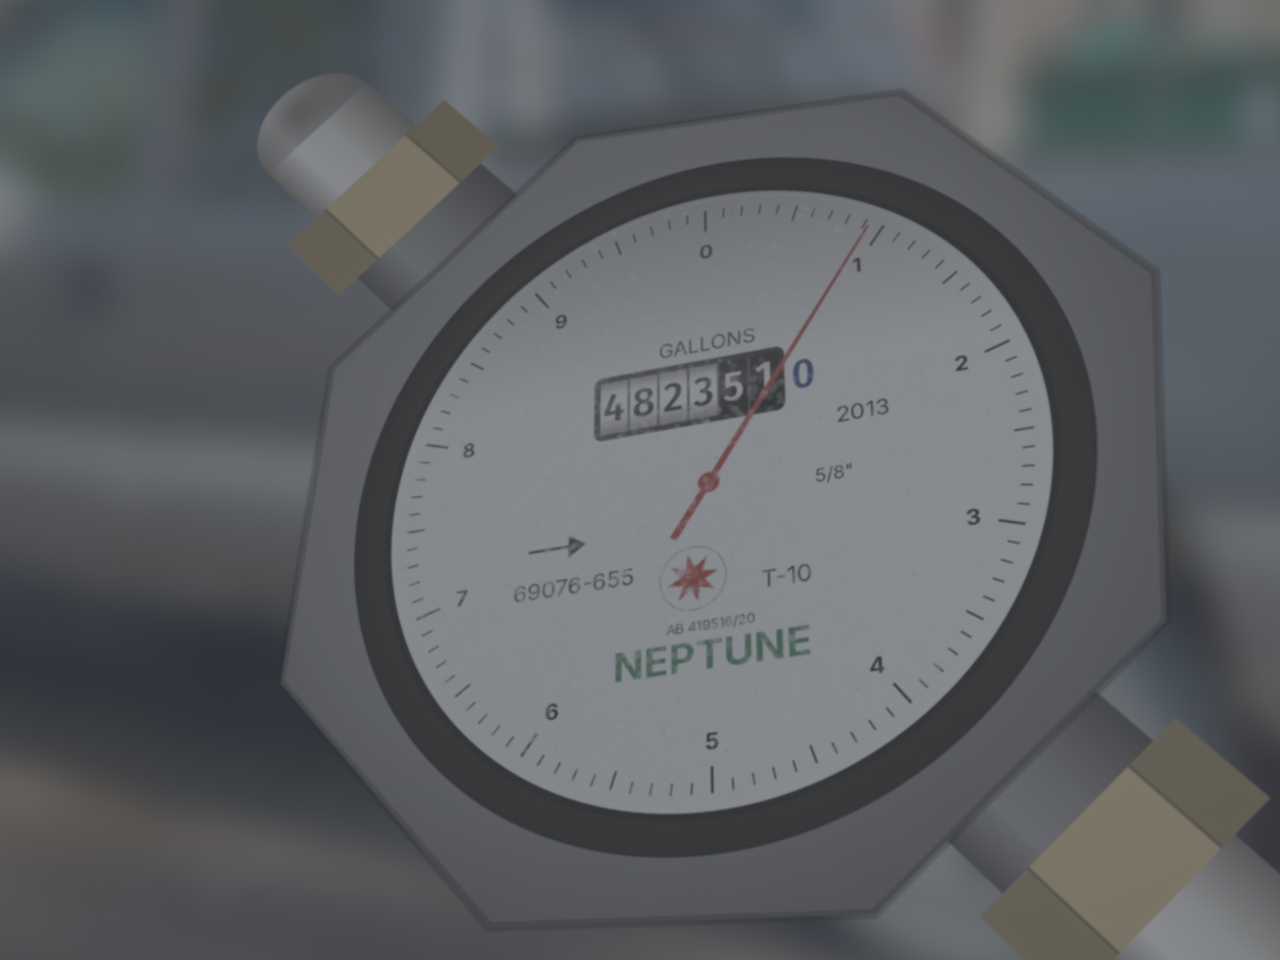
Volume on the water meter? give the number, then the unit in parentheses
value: 4823510.9 (gal)
